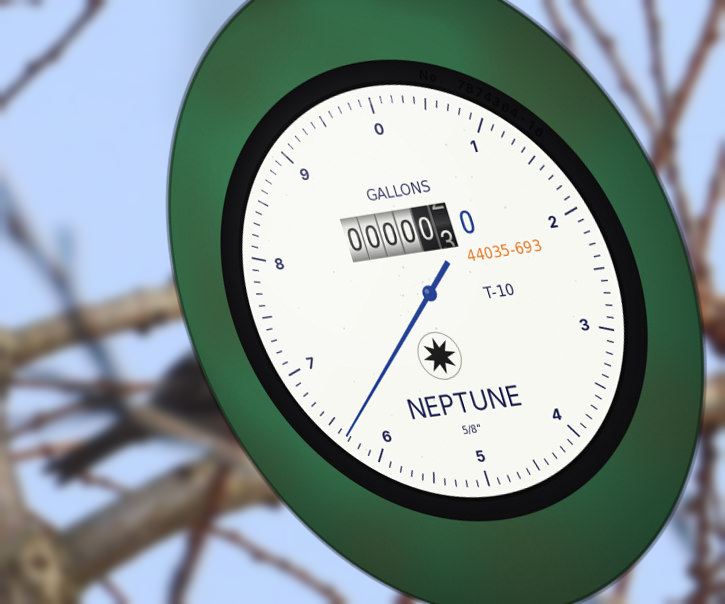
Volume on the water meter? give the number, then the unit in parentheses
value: 26.3 (gal)
